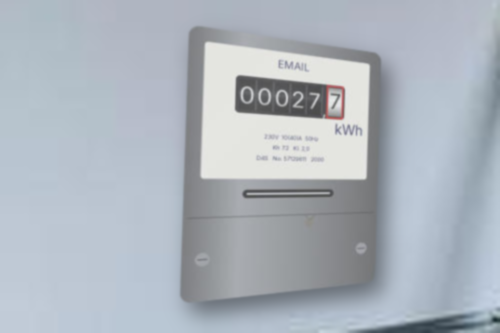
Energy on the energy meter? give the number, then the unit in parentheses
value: 27.7 (kWh)
